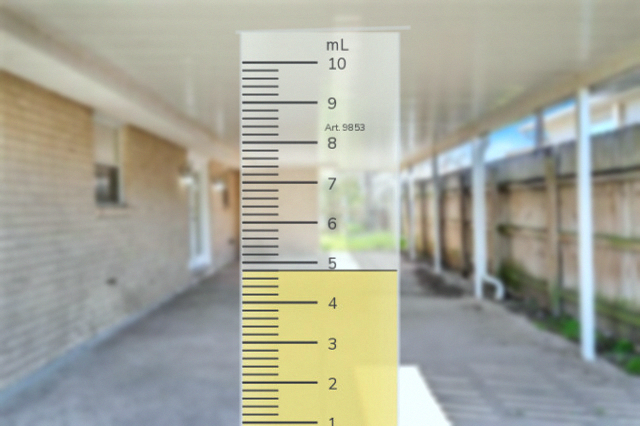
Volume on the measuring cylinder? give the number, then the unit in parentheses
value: 4.8 (mL)
